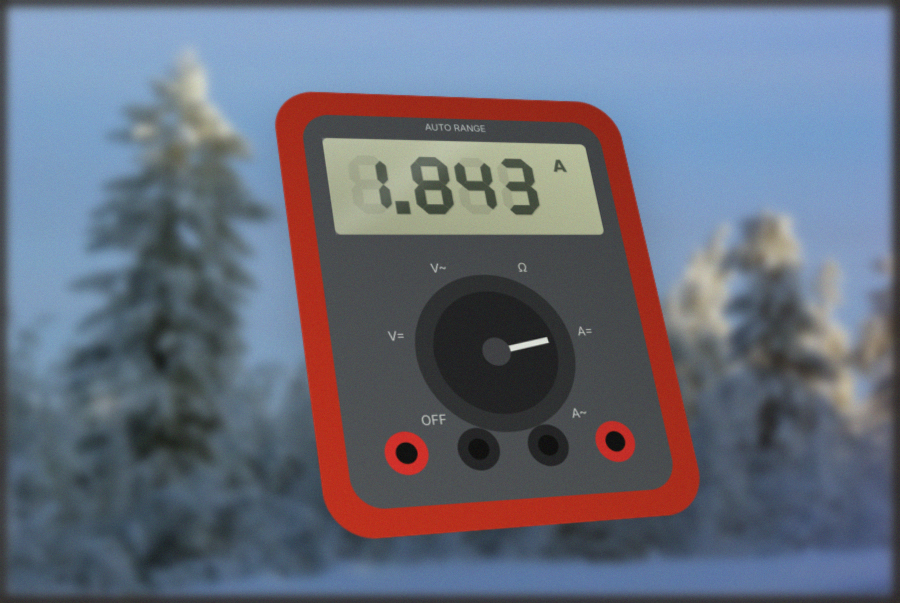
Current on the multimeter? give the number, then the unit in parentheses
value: 1.843 (A)
